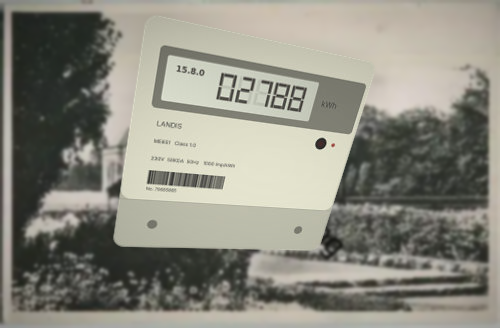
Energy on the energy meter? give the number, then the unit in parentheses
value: 2788 (kWh)
